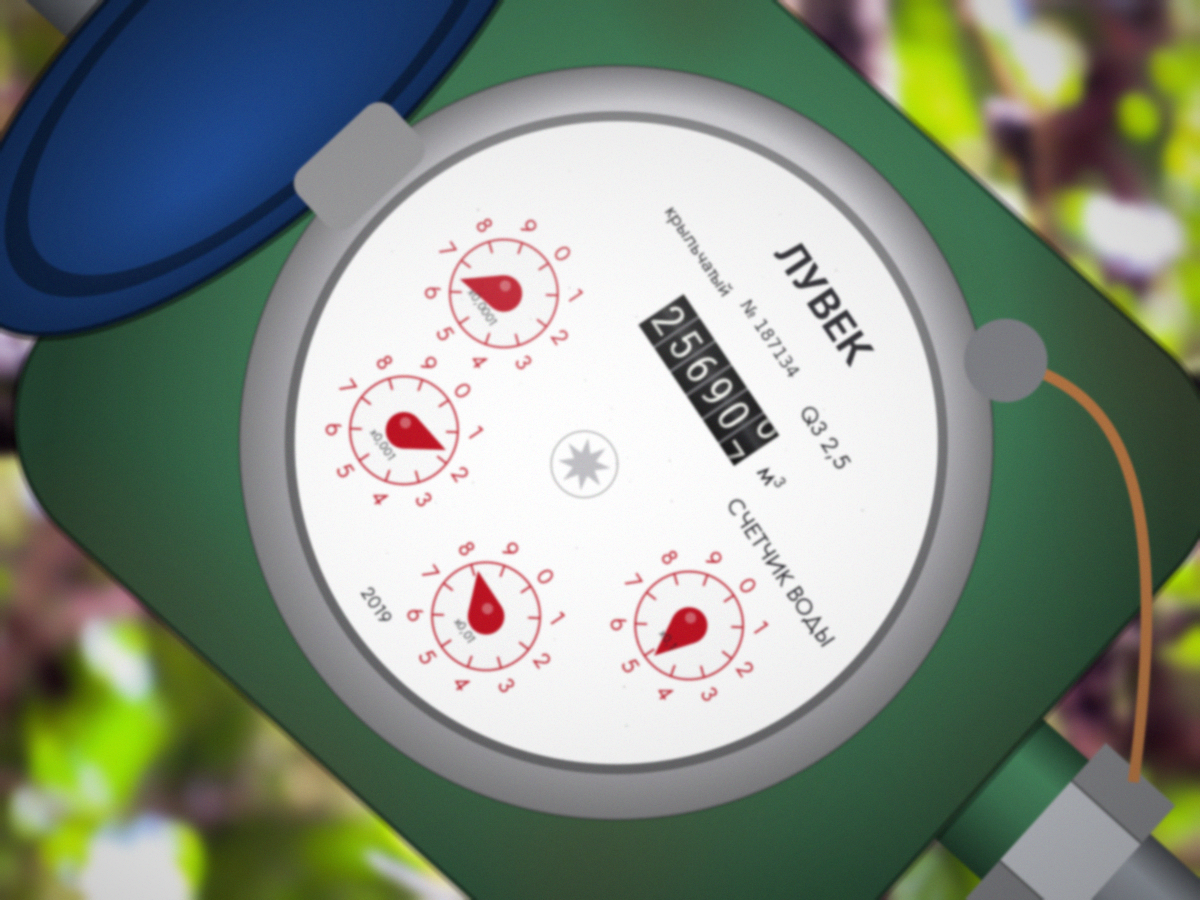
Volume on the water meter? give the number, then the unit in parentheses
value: 256906.4816 (m³)
